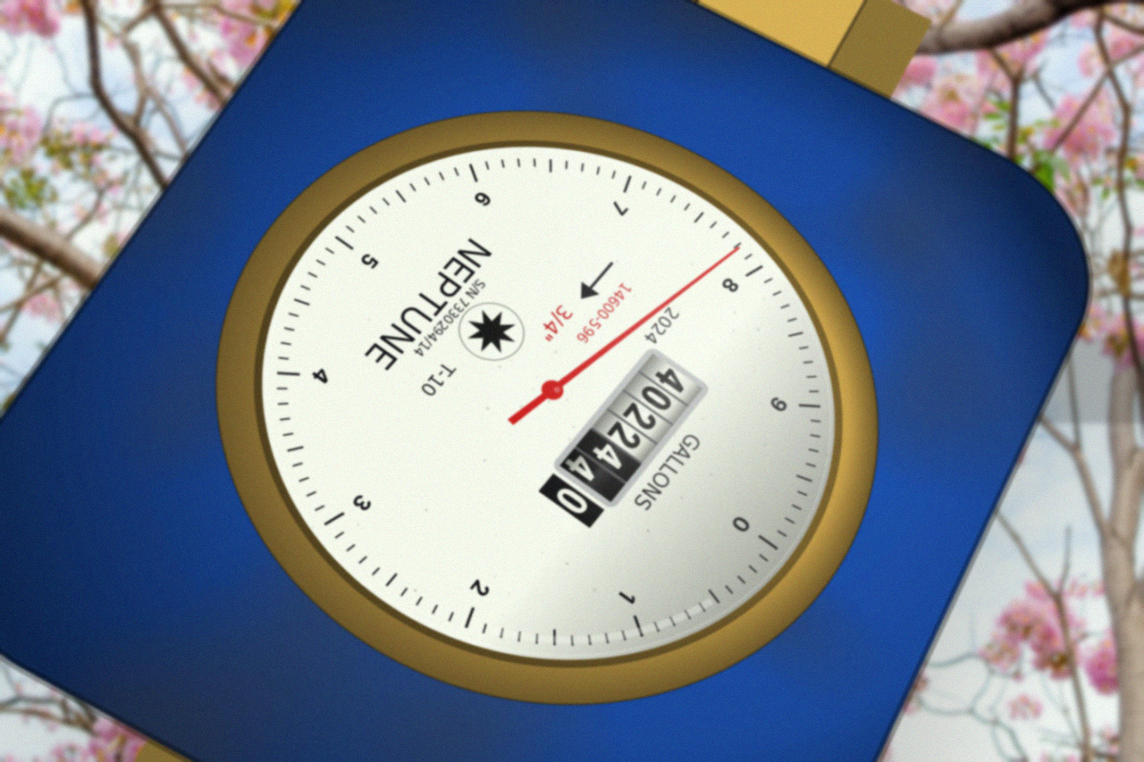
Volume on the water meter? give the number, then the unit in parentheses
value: 4022437.8 (gal)
